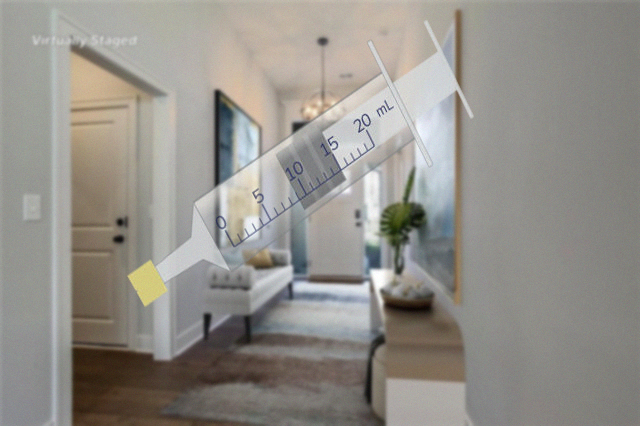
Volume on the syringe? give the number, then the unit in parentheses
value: 9 (mL)
